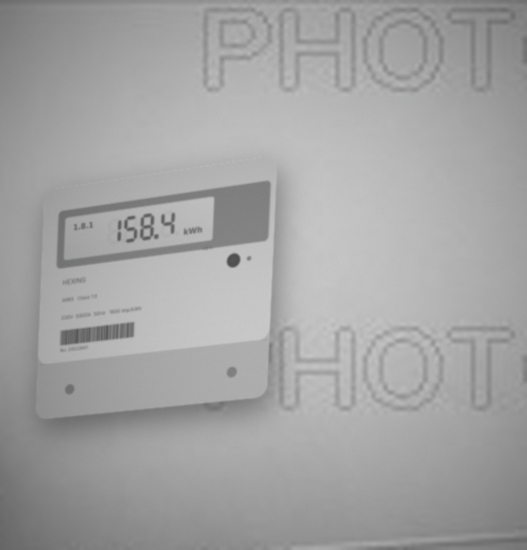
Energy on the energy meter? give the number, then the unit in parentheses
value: 158.4 (kWh)
